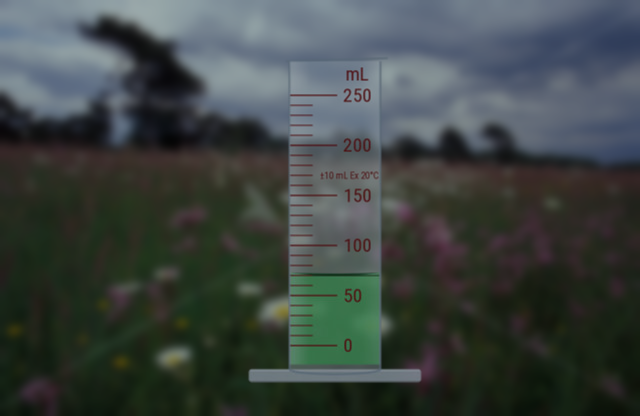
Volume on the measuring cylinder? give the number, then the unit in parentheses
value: 70 (mL)
